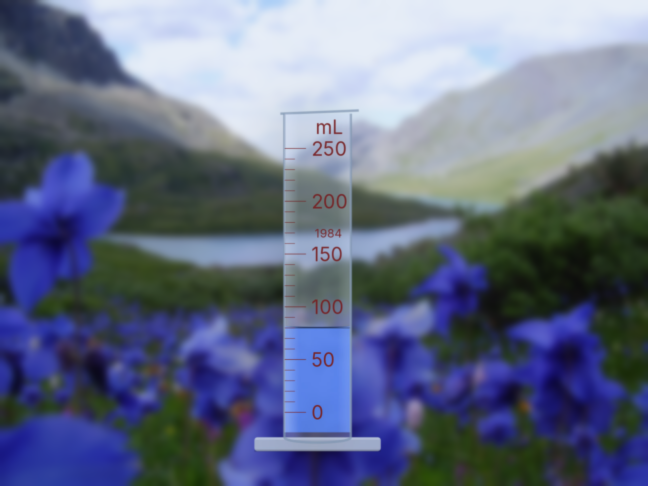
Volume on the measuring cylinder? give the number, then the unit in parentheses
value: 80 (mL)
